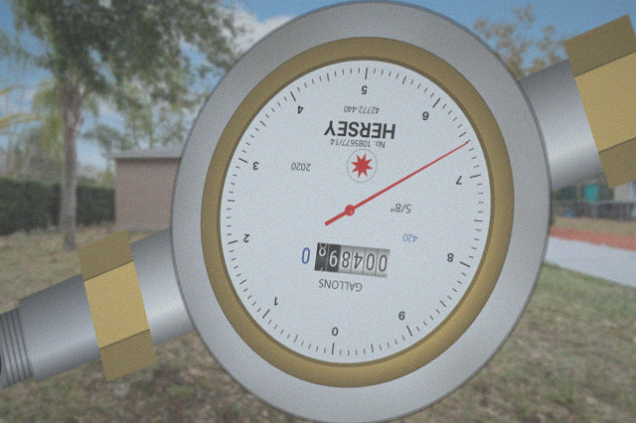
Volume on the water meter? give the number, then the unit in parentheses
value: 48976.6 (gal)
